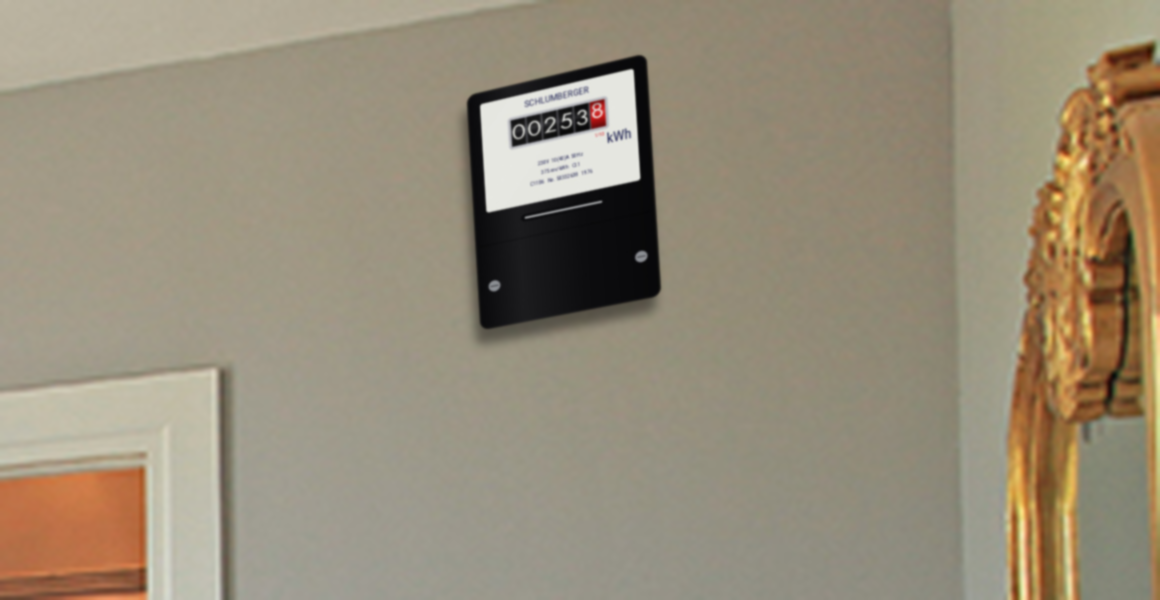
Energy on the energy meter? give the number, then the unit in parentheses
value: 253.8 (kWh)
